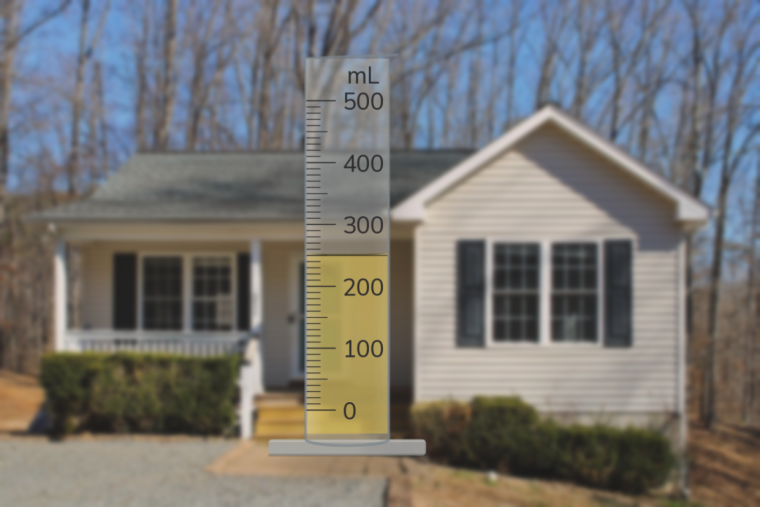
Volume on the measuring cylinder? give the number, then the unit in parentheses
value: 250 (mL)
